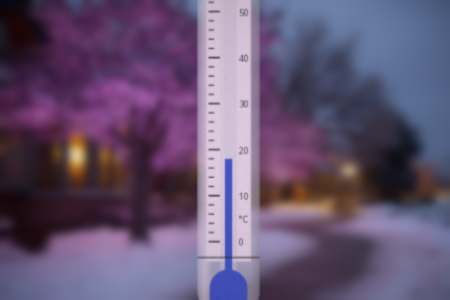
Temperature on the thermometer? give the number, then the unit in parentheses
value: 18 (°C)
